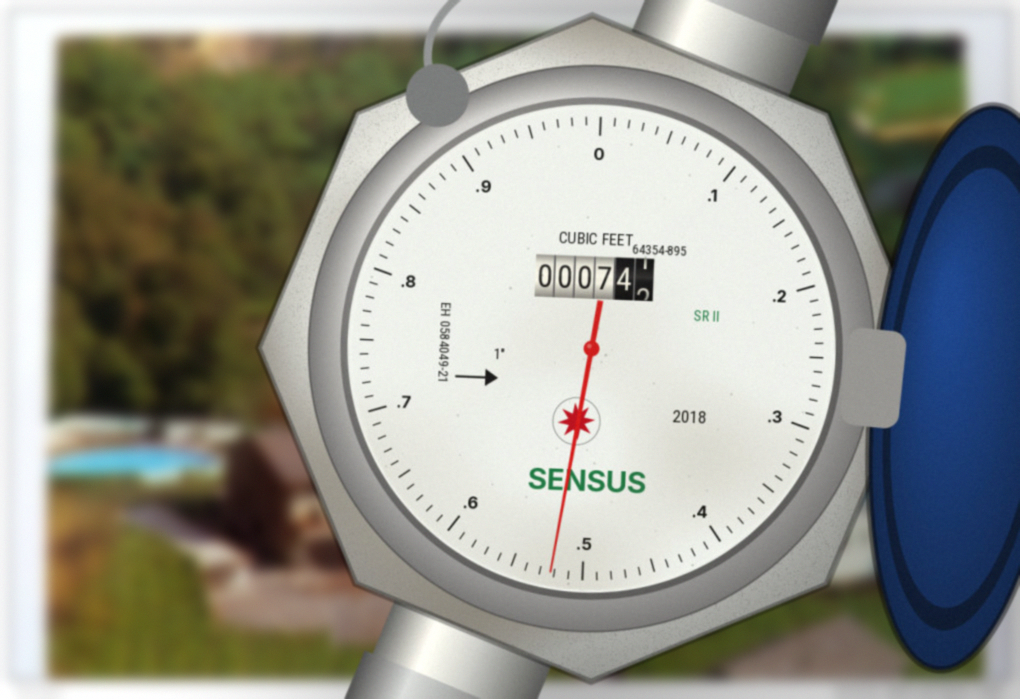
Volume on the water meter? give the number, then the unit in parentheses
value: 741.52 (ft³)
